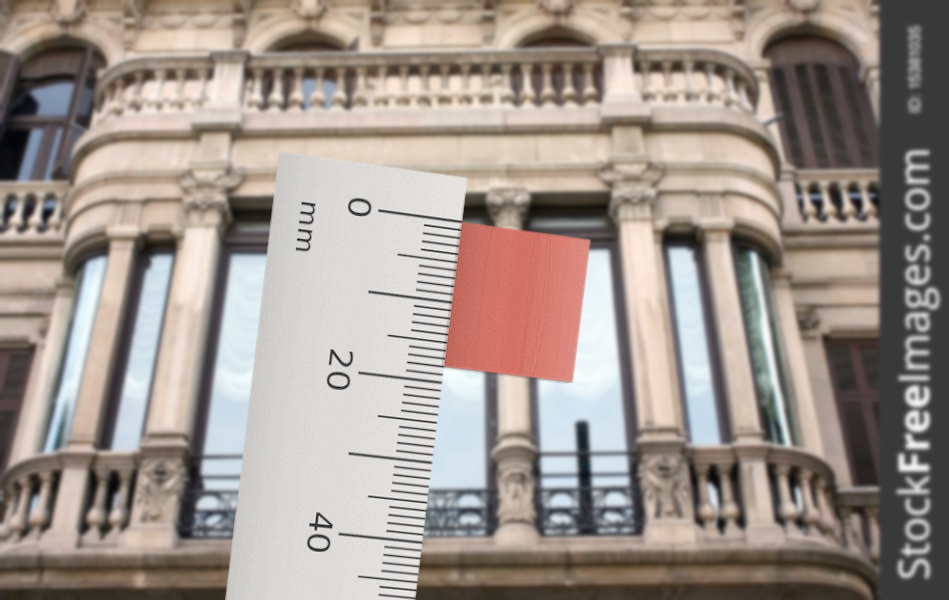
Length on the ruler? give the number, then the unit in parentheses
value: 18 (mm)
